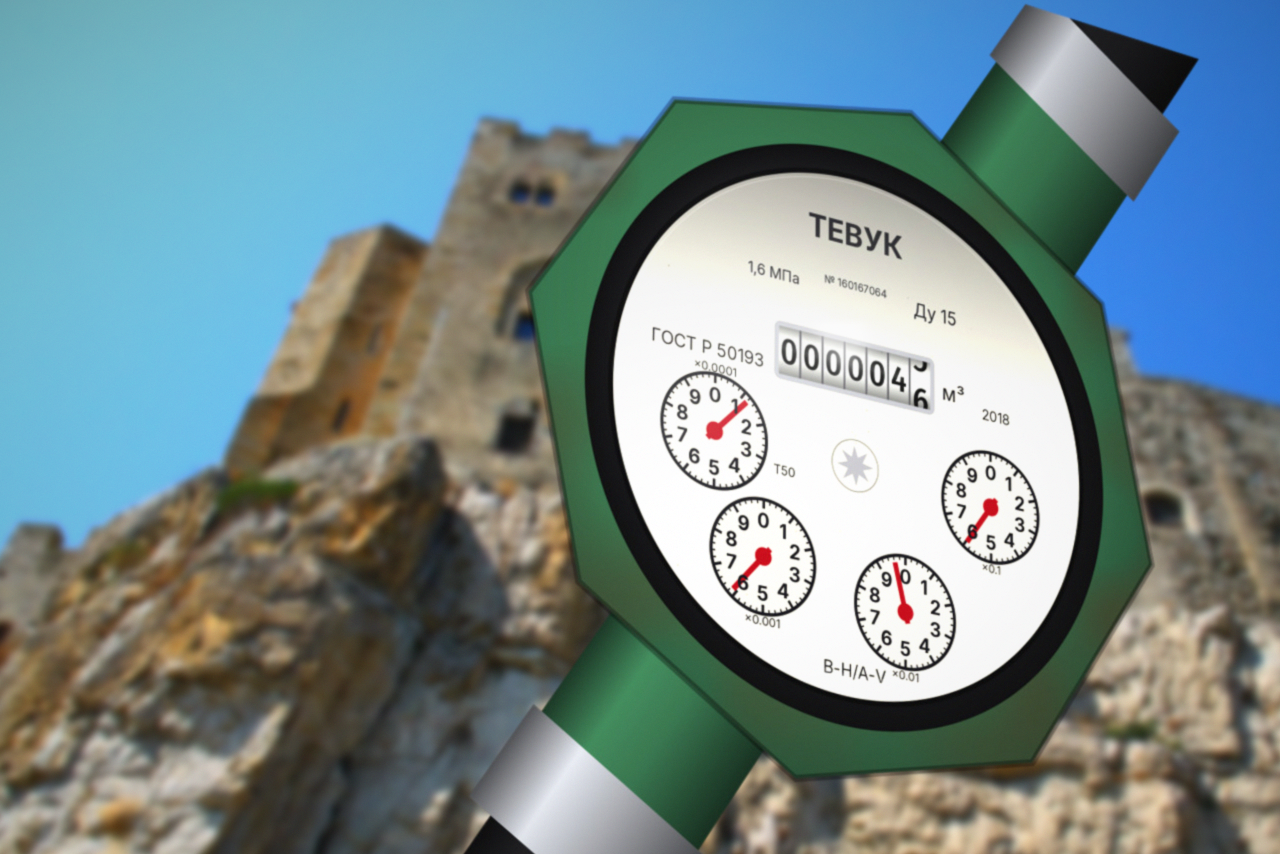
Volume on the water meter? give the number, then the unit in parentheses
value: 45.5961 (m³)
